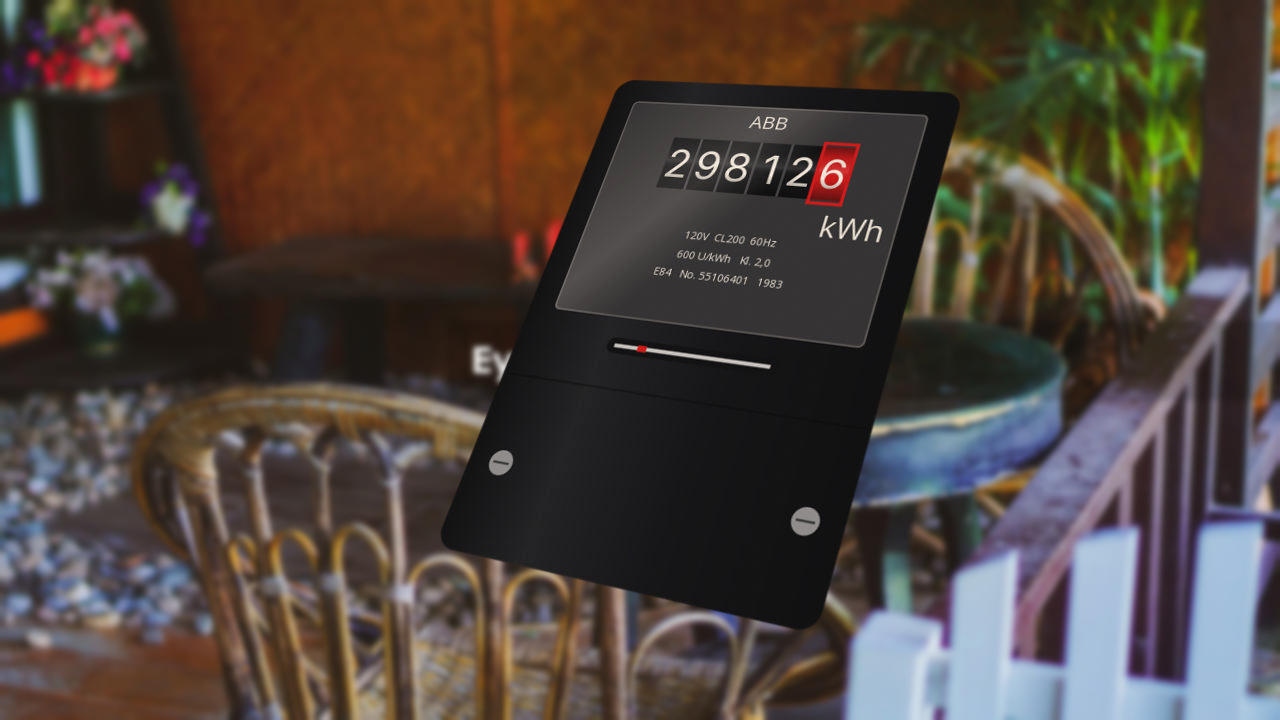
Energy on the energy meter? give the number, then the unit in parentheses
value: 29812.6 (kWh)
